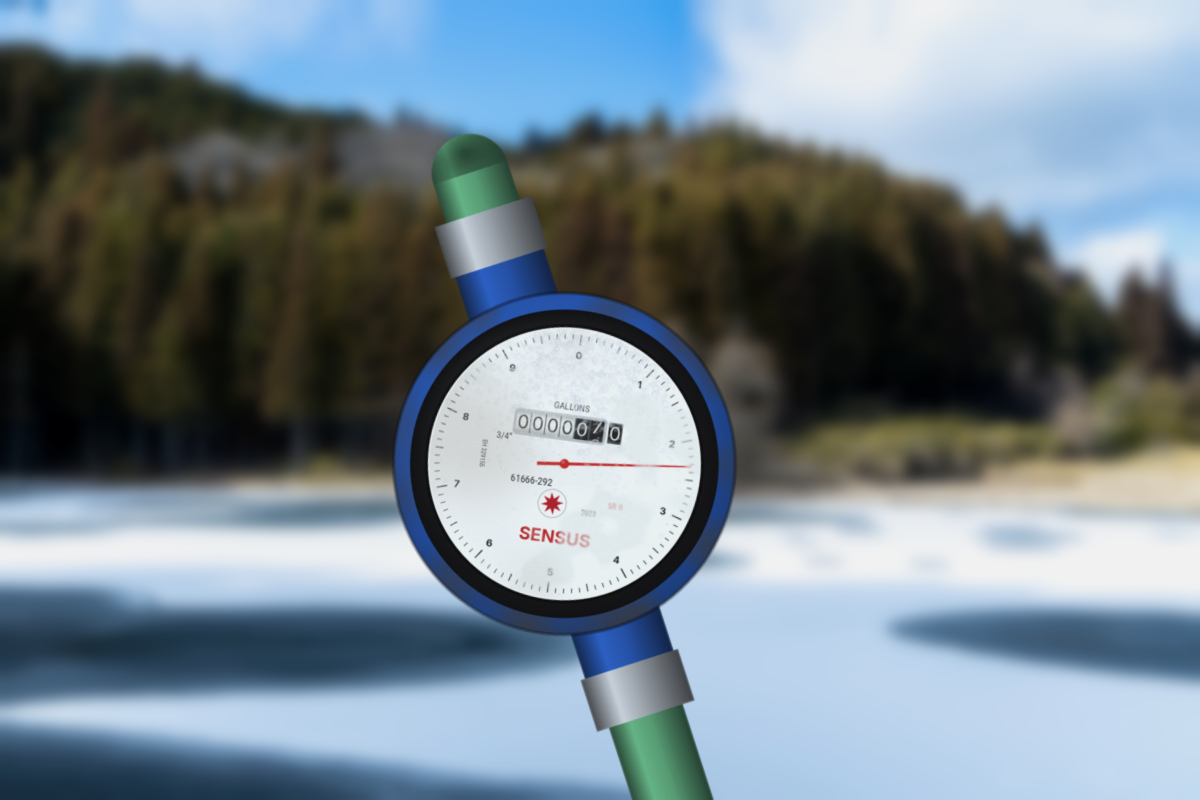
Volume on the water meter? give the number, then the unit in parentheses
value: 72.3 (gal)
